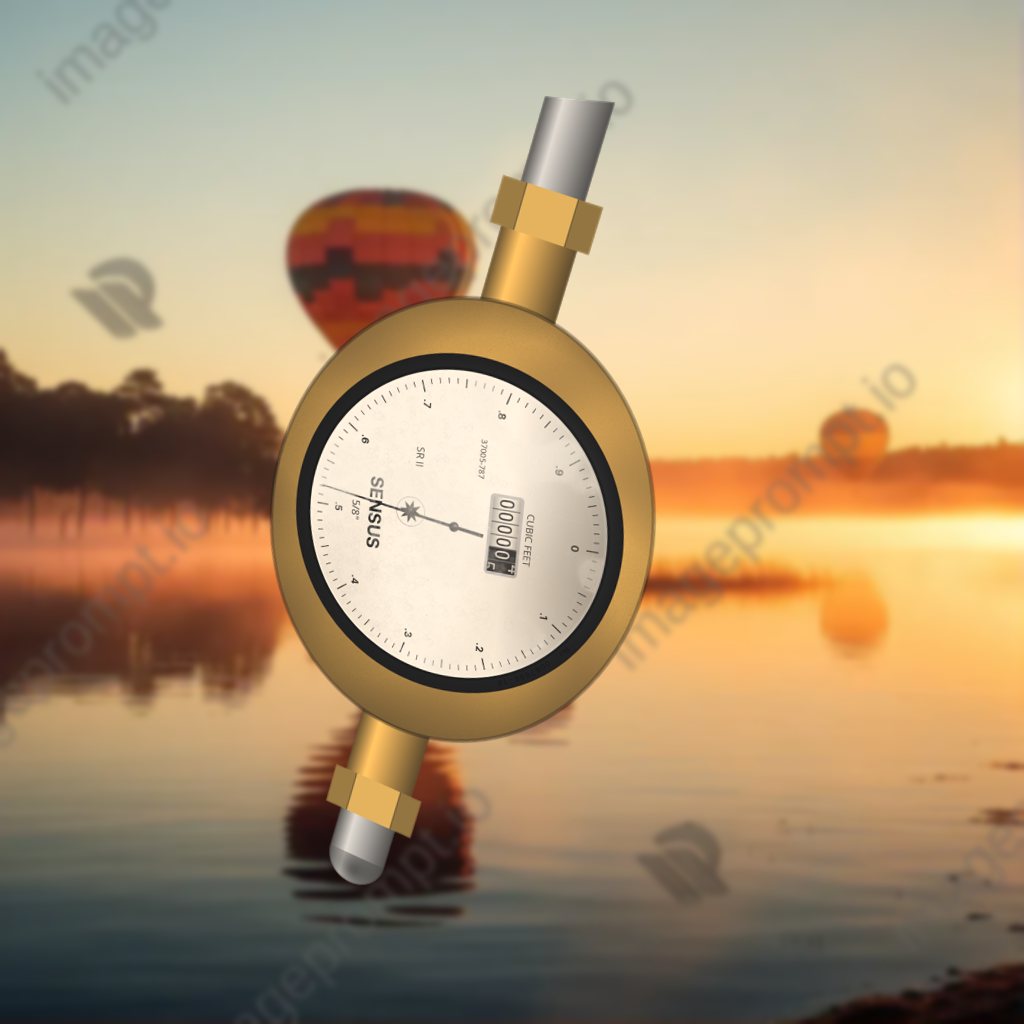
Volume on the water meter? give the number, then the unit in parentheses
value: 4.52 (ft³)
